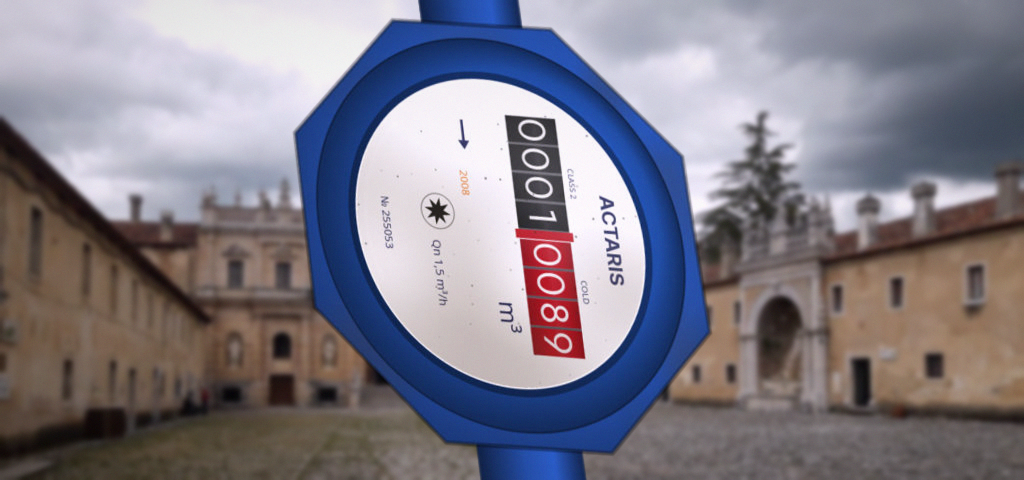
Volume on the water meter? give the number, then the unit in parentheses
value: 1.0089 (m³)
